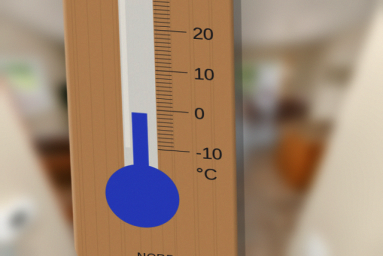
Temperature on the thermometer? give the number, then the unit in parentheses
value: -1 (°C)
